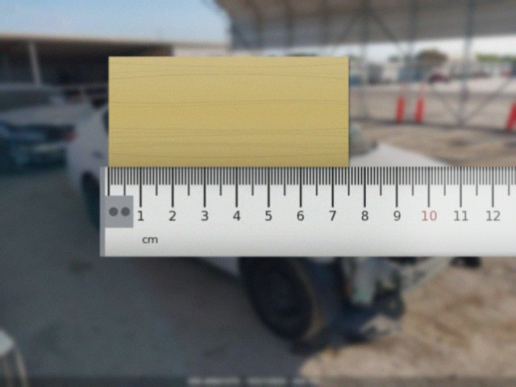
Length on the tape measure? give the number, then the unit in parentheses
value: 7.5 (cm)
